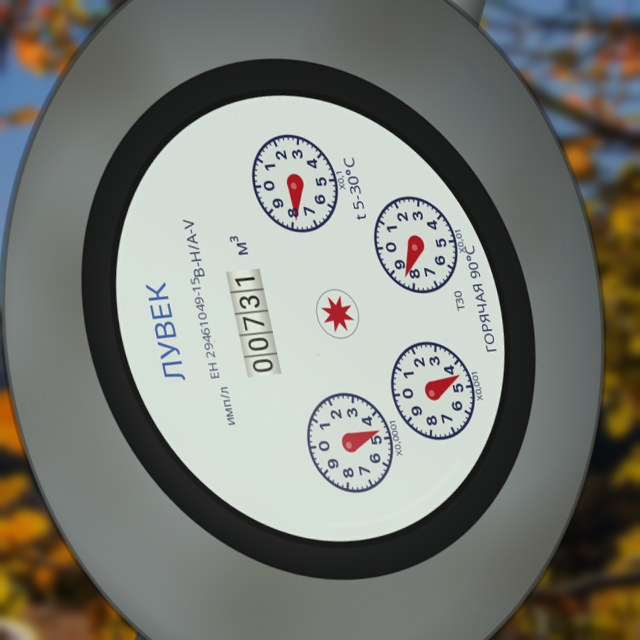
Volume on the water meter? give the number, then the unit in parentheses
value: 731.7844 (m³)
